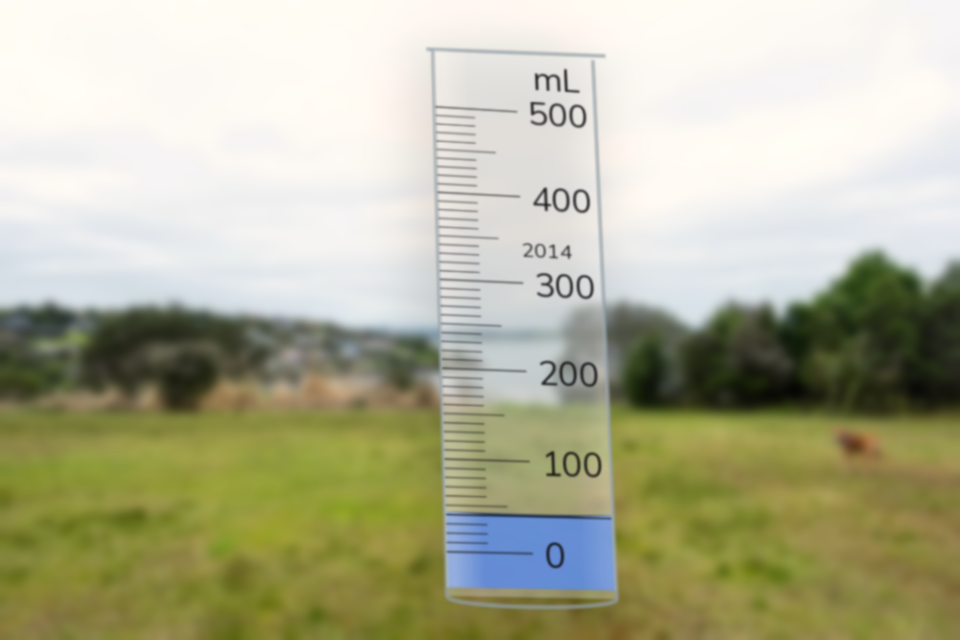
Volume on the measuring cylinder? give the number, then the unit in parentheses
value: 40 (mL)
